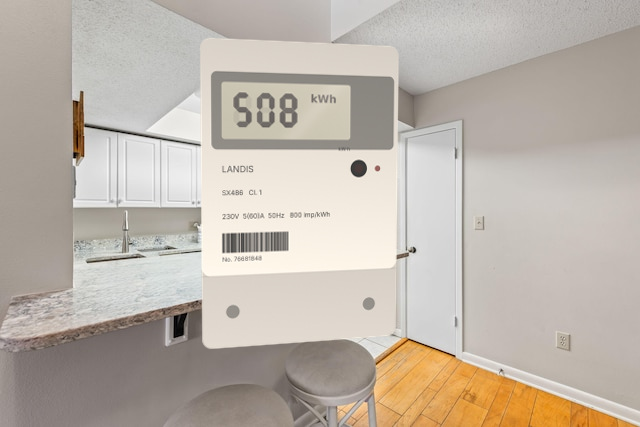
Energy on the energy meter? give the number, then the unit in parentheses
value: 508 (kWh)
